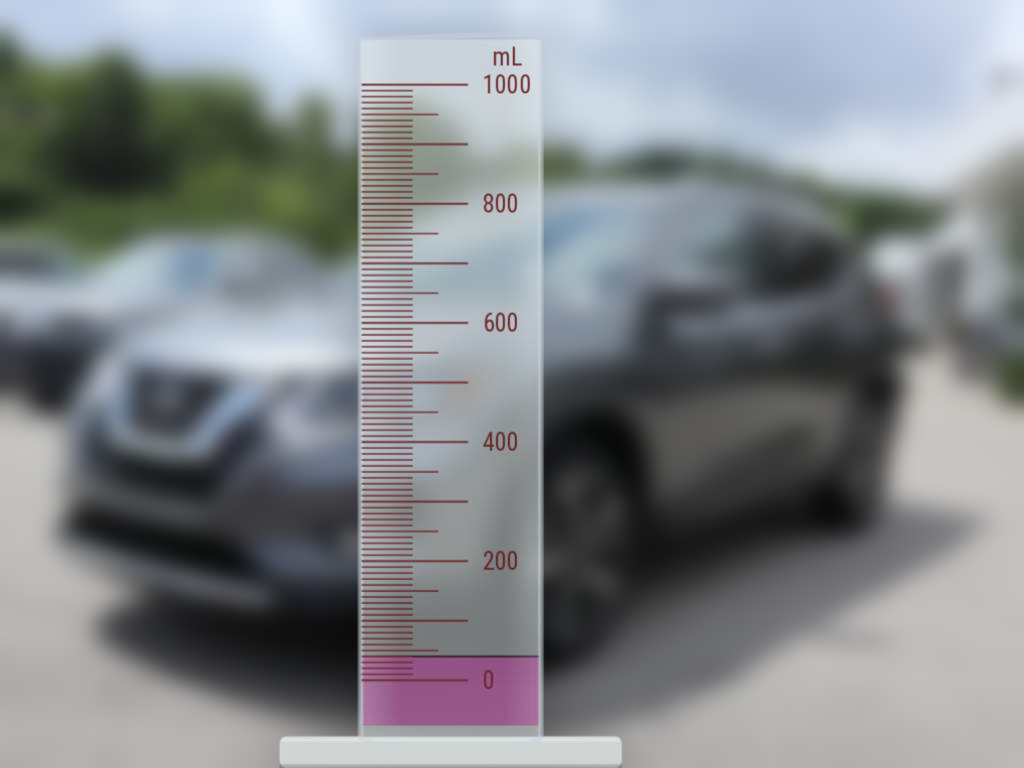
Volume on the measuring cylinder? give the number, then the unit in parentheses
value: 40 (mL)
